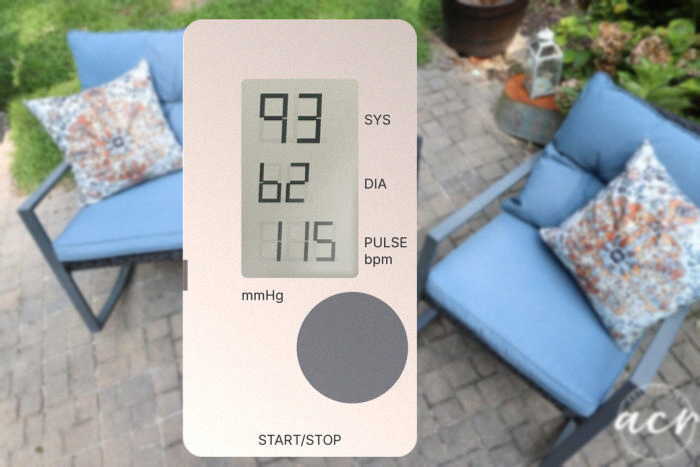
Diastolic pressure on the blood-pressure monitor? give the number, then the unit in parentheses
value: 62 (mmHg)
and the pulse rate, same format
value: 115 (bpm)
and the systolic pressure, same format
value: 93 (mmHg)
